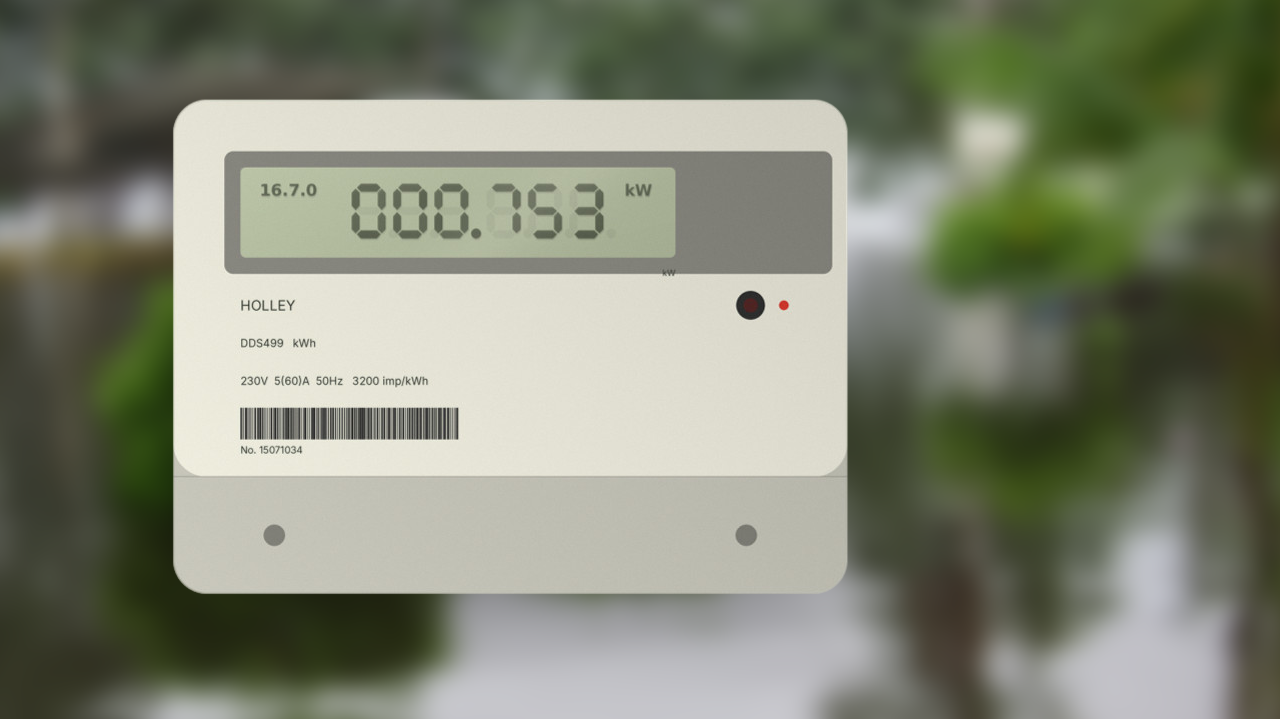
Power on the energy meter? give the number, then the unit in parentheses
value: 0.753 (kW)
